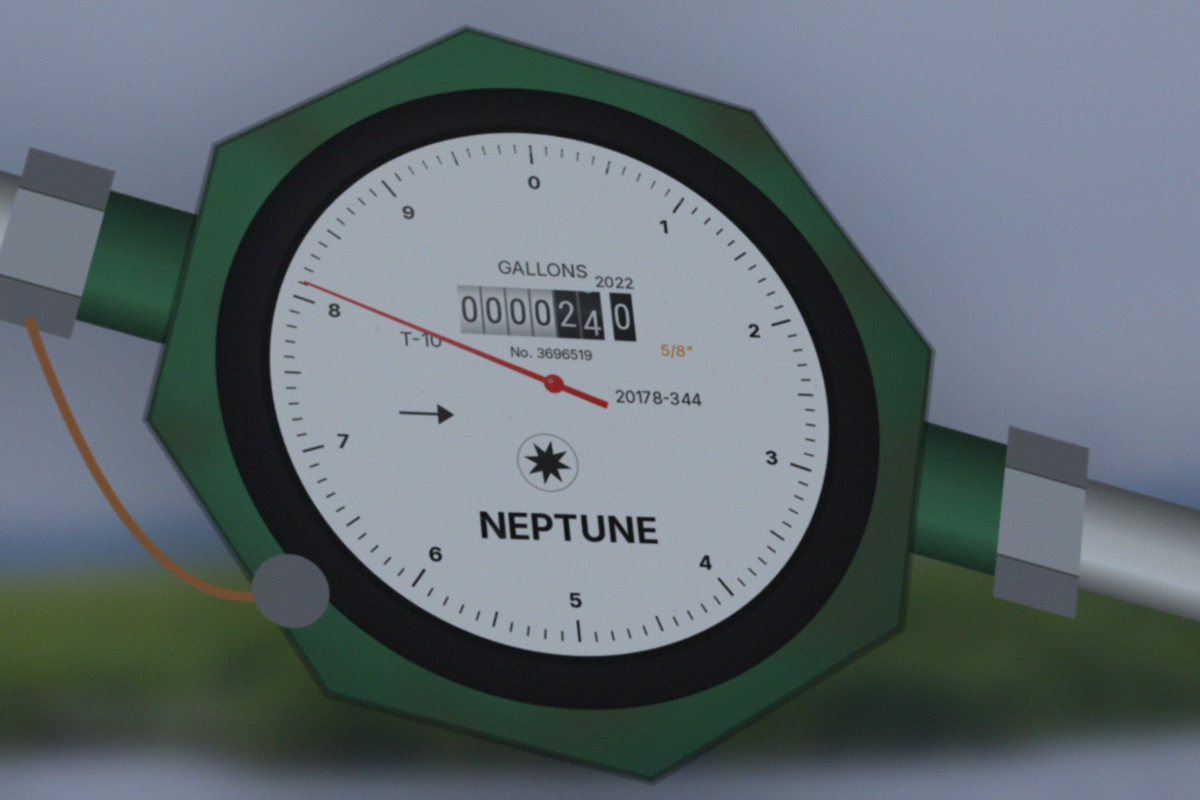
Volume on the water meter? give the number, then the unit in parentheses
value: 238.1 (gal)
